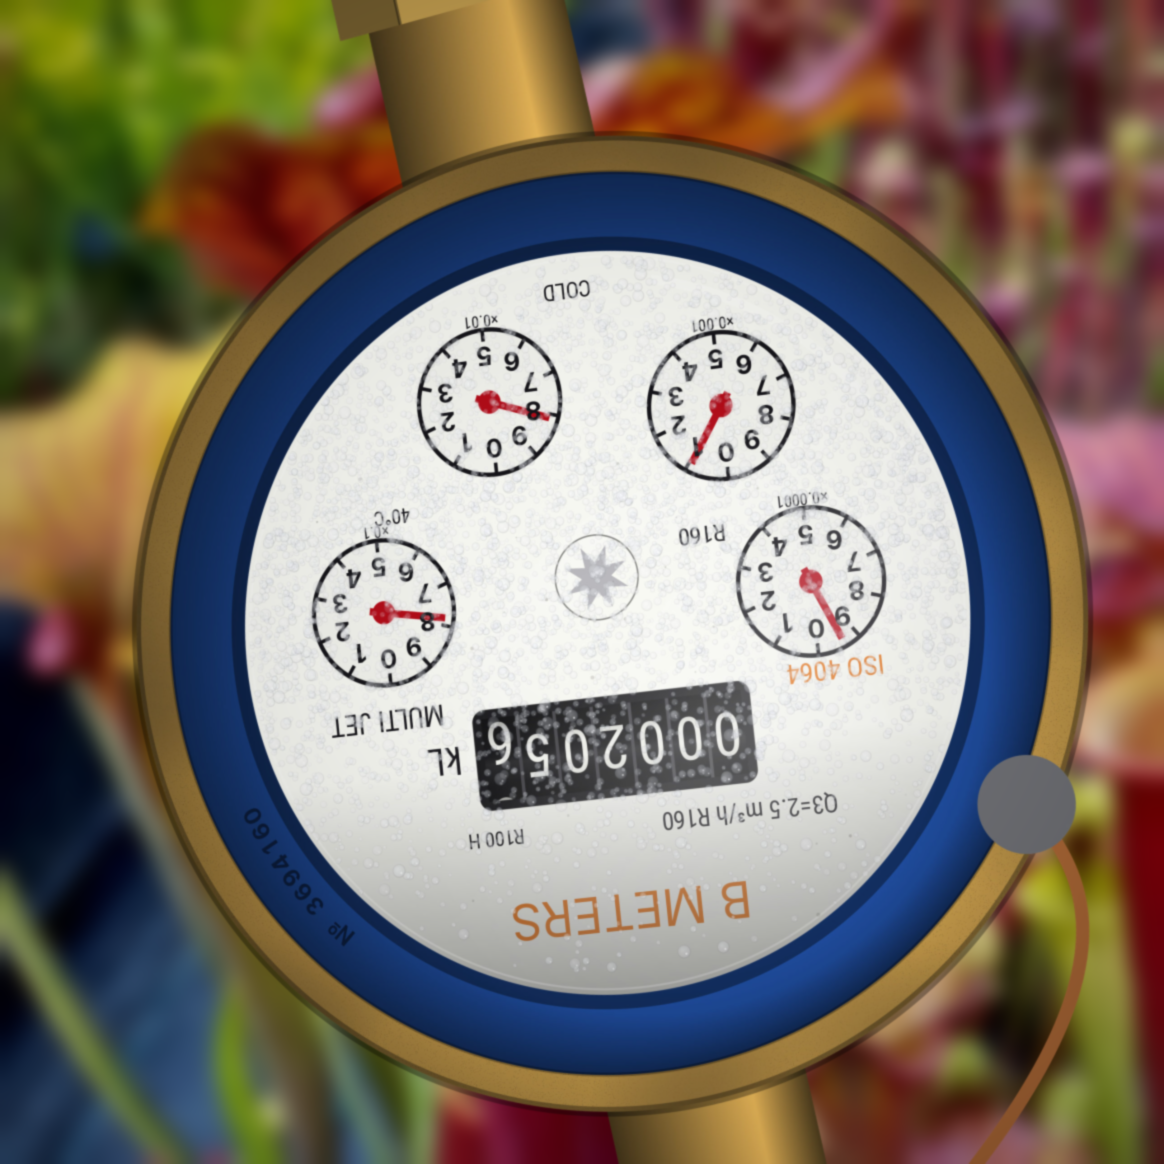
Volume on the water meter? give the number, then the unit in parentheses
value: 2055.7809 (kL)
